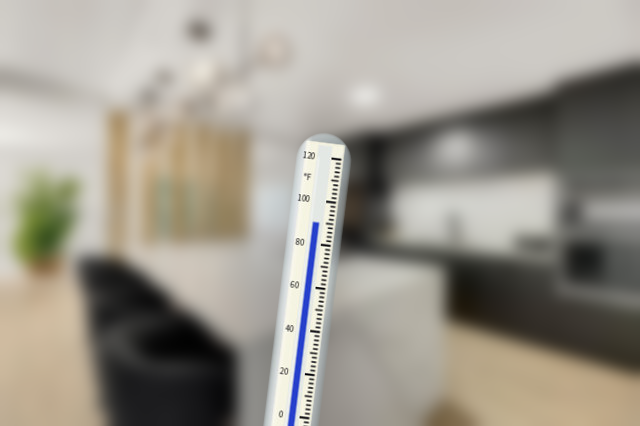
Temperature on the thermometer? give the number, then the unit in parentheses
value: 90 (°F)
